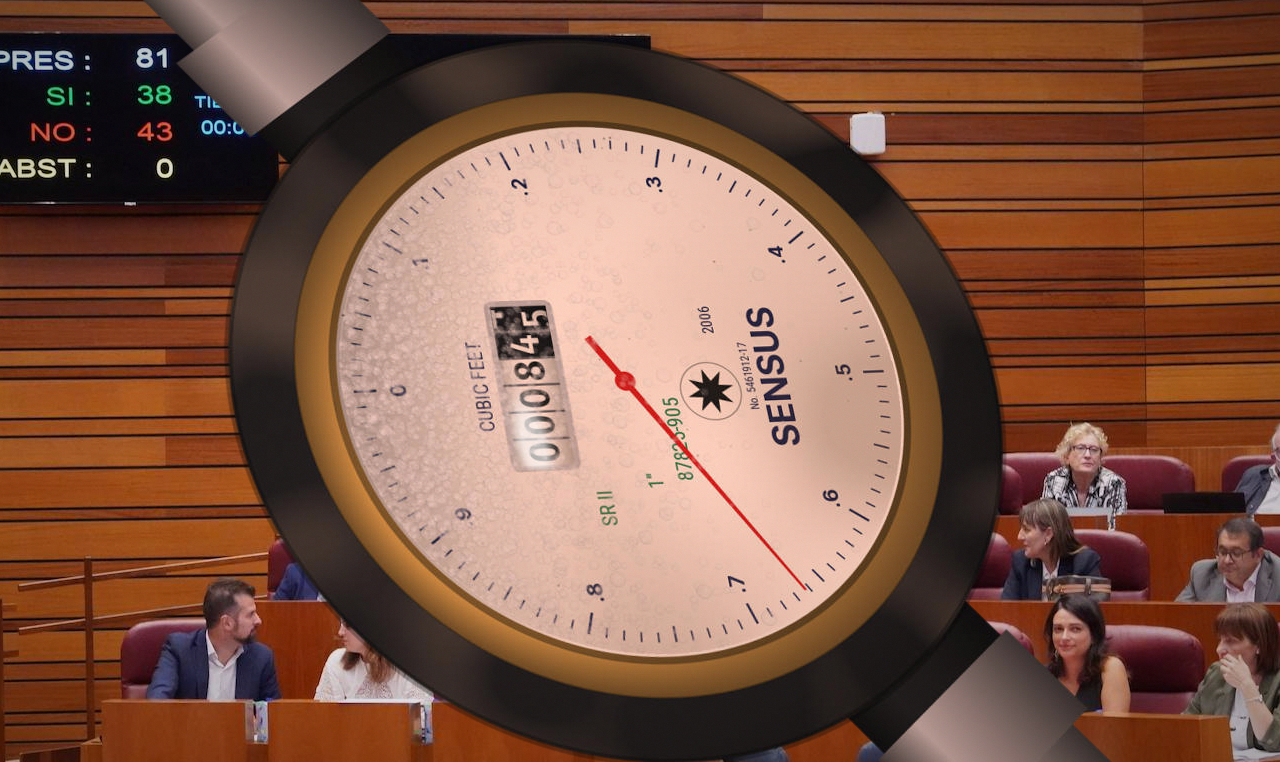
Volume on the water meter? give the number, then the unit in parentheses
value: 844.66 (ft³)
